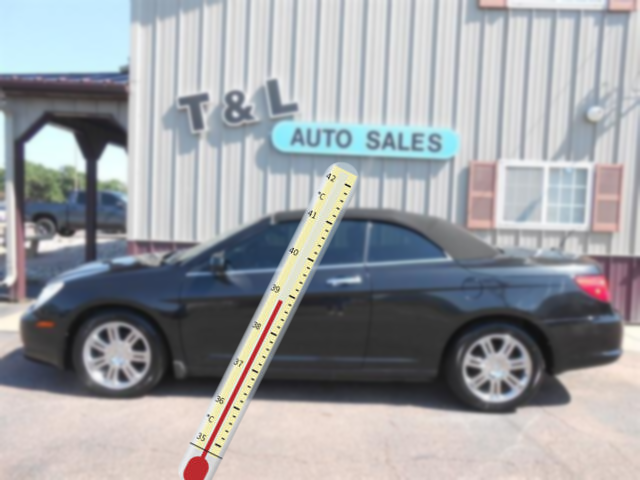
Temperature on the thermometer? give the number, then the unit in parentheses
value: 38.8 (°C)
